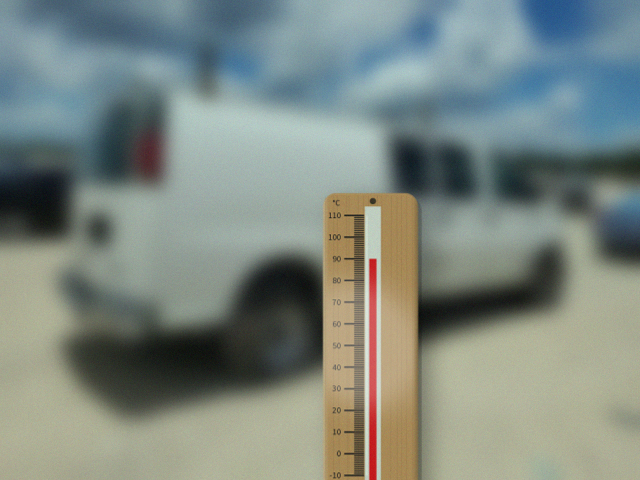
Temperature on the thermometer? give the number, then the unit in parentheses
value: 90 (°C)
